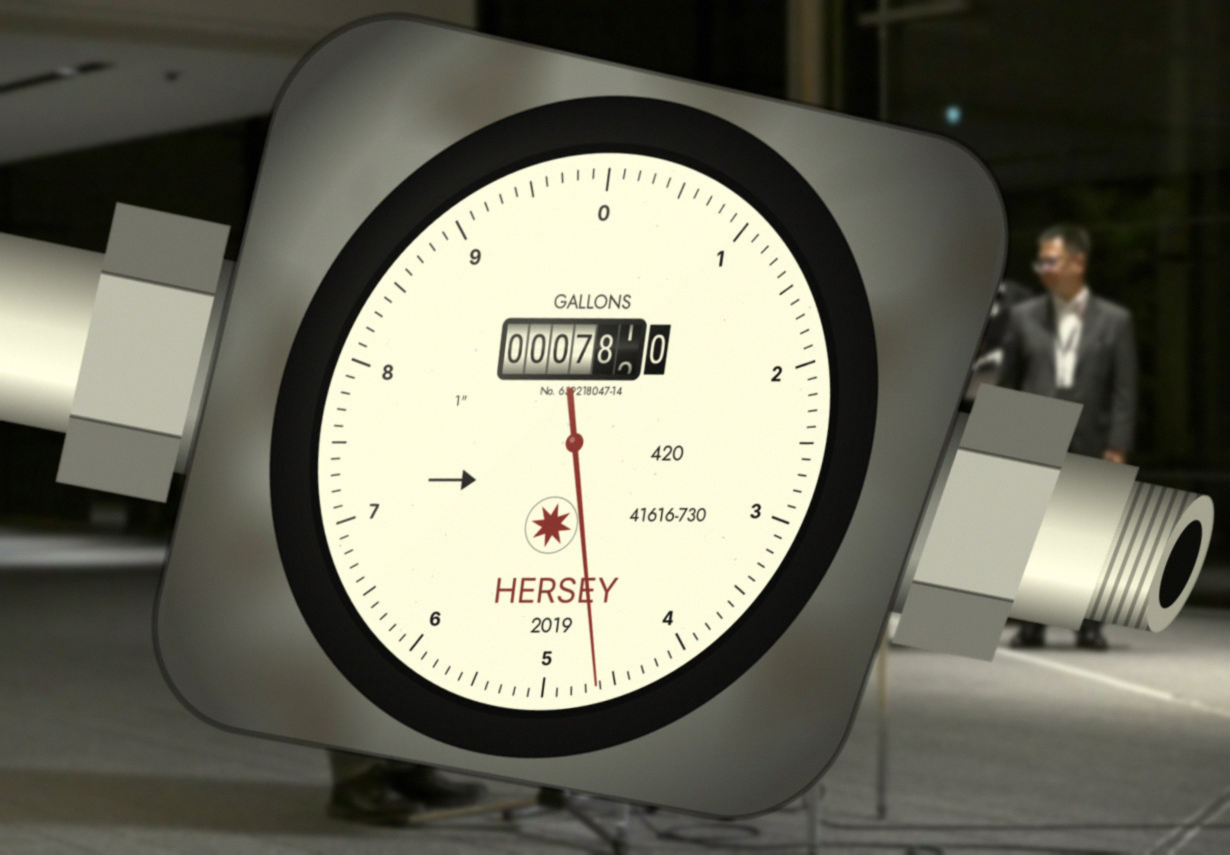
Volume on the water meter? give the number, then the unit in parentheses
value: 7814.6 (gal)
